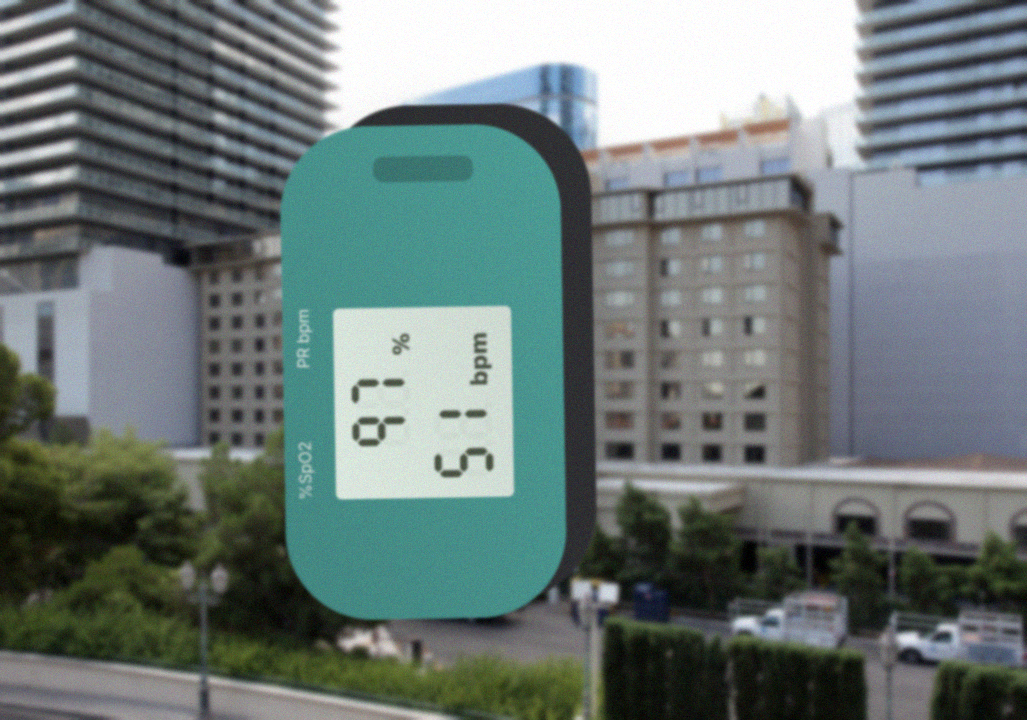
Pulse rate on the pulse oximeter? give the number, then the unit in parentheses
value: 51 (bpm)
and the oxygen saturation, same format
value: 97 (%)
